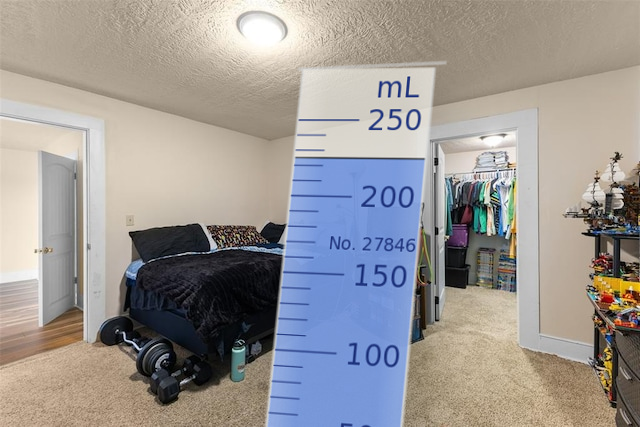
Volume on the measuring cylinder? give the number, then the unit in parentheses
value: 225 (mL)
